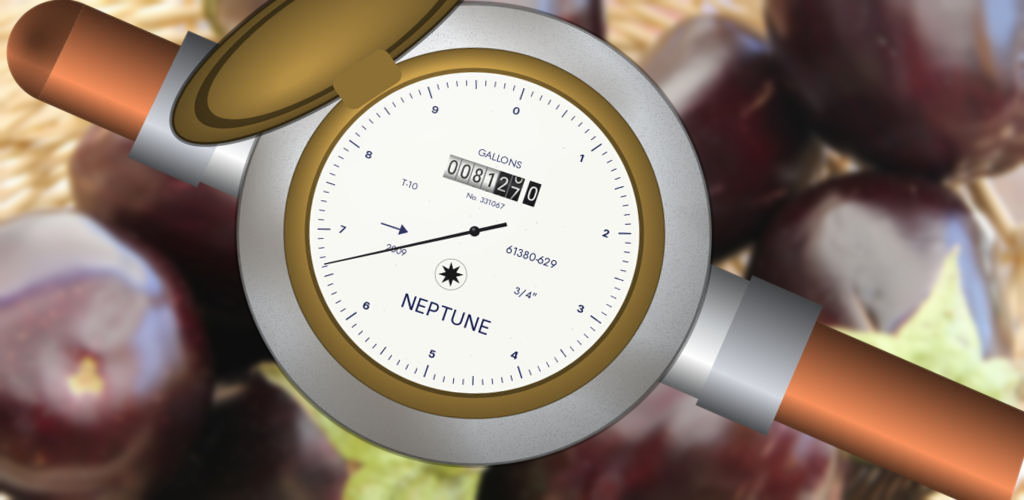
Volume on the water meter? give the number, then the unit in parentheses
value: 81266.6 (gal)
